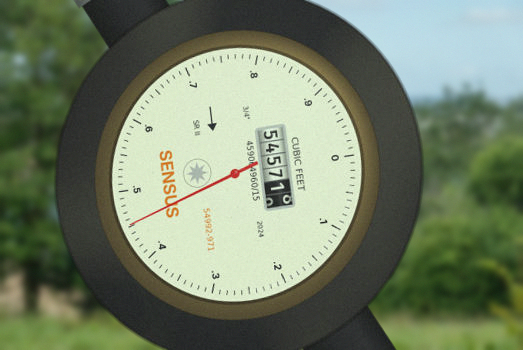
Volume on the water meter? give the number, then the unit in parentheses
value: 545718.45 (ft³)
